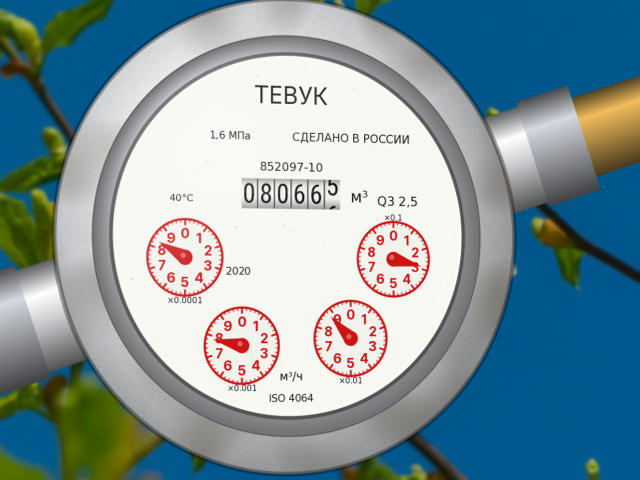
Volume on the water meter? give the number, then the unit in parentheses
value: 80665.2878 (m³)
